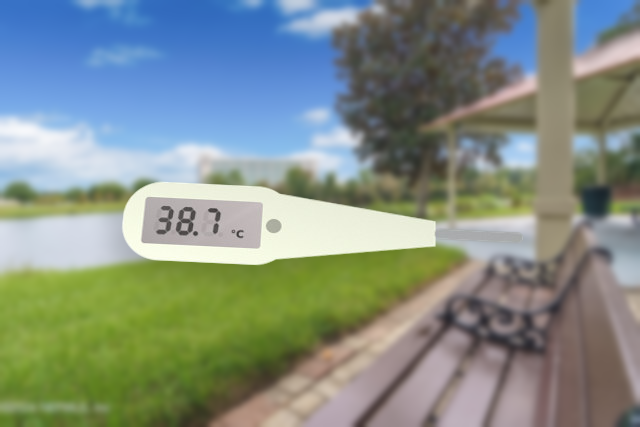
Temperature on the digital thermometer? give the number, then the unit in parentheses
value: 38.7 (°C)
